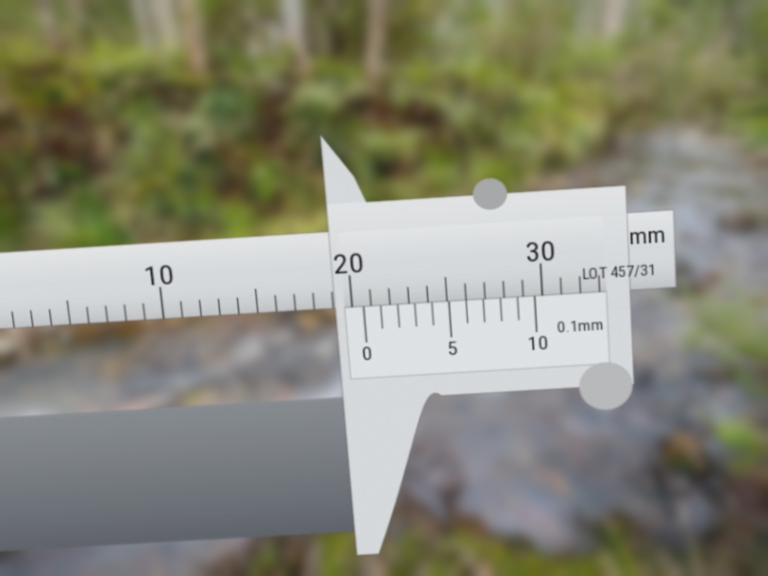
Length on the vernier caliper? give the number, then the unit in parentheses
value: 20.6 (mm)
